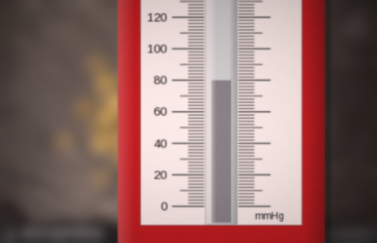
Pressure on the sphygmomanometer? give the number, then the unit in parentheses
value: 80 (mmHg)
